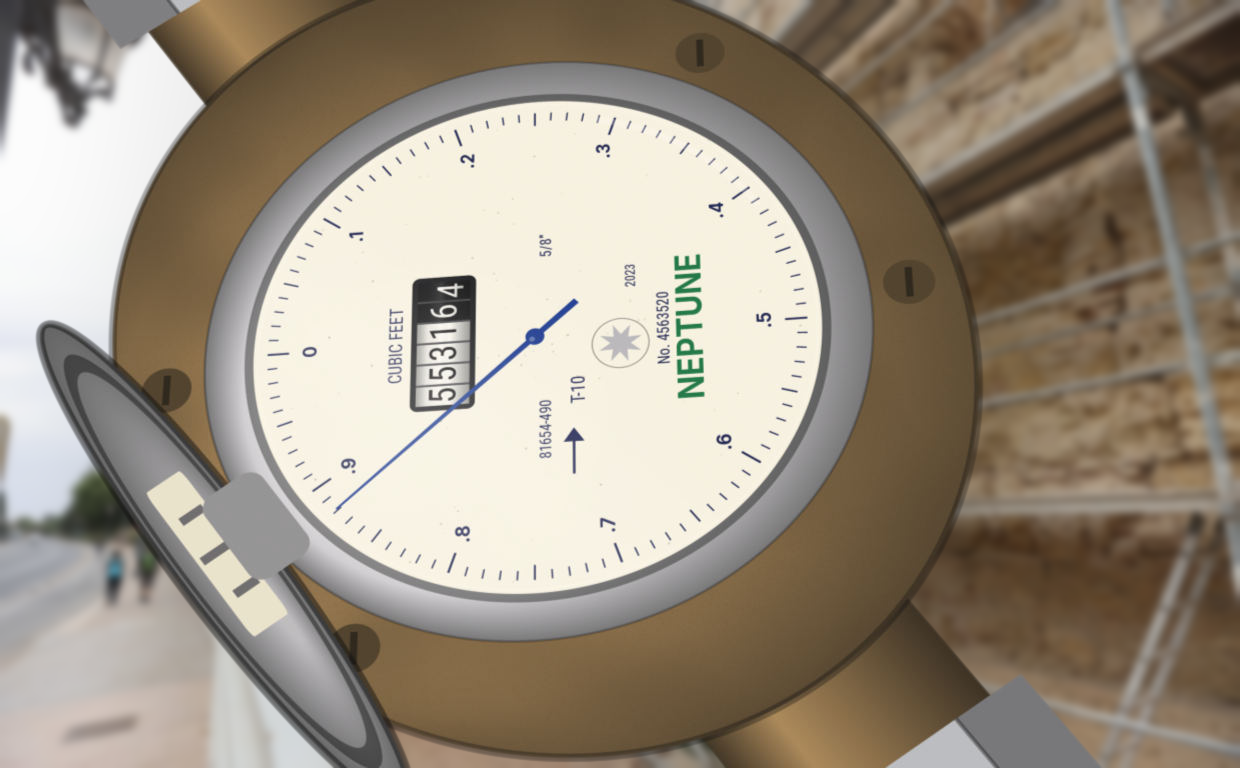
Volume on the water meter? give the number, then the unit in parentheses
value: 553163.88 (ft³)
